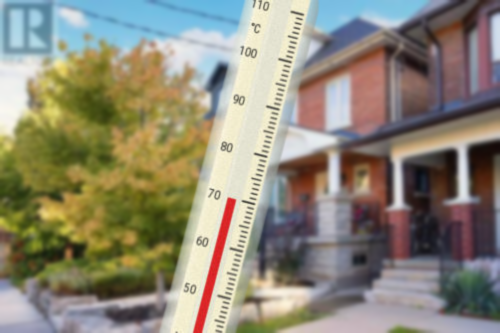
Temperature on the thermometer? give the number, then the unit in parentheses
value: 70 (°C)
